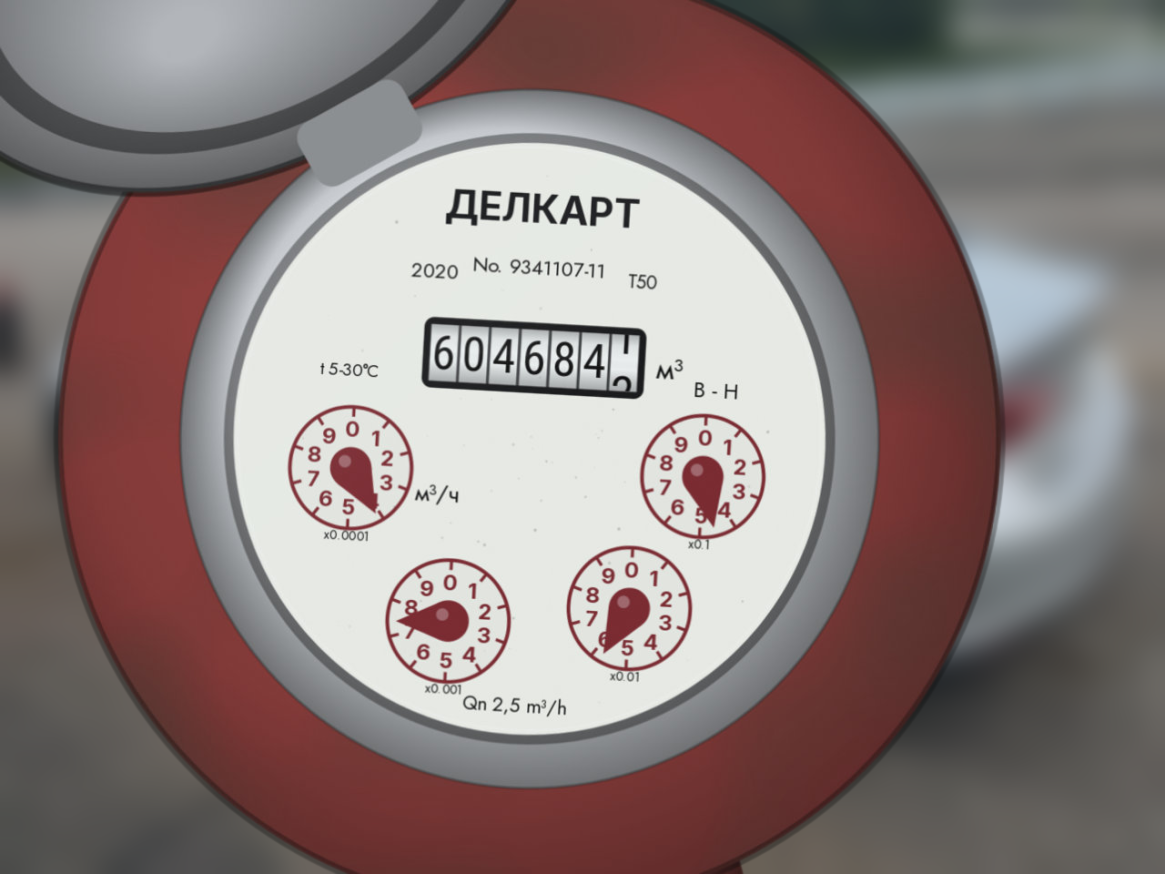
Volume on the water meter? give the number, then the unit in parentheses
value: 6046841.4574 (m³)
